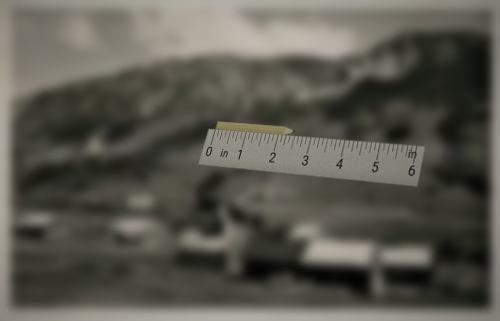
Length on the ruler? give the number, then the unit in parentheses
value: 2.5 (in)
